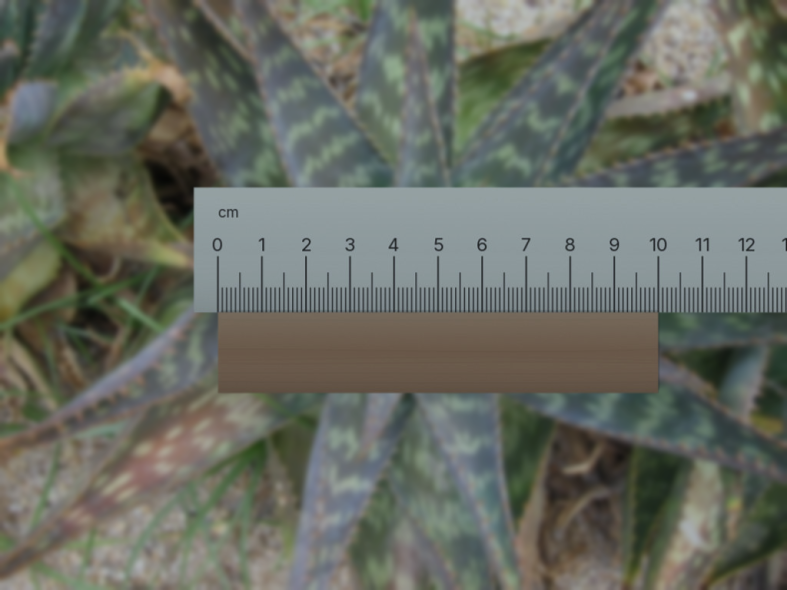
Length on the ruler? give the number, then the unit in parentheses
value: 10 (cm)
